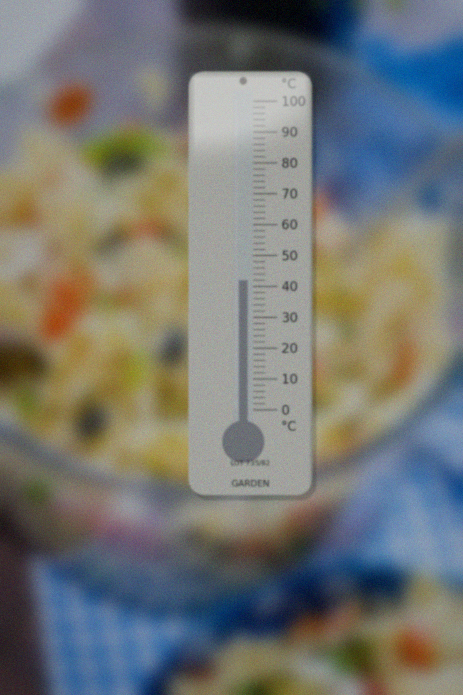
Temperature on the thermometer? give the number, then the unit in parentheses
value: 42 (°C)
